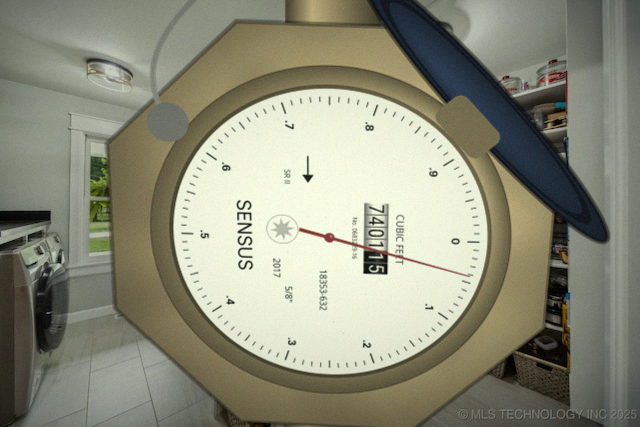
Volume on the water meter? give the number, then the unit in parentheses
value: 740115.04 (ft³)
